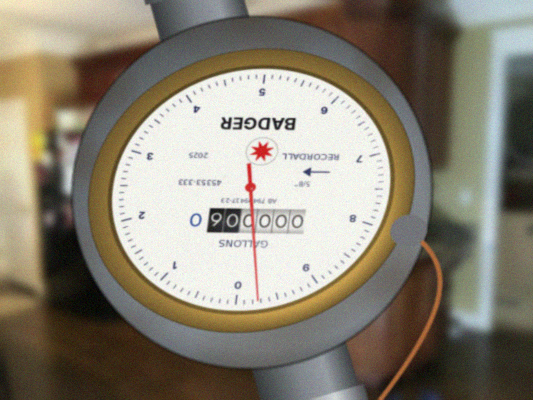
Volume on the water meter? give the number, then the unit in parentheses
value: 59.7 (gal)
